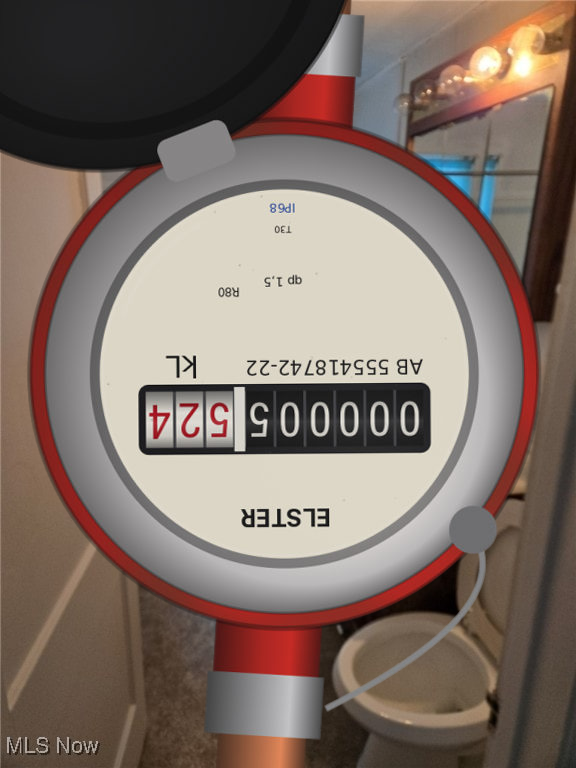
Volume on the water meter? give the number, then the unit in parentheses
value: 5.524 (kL)
